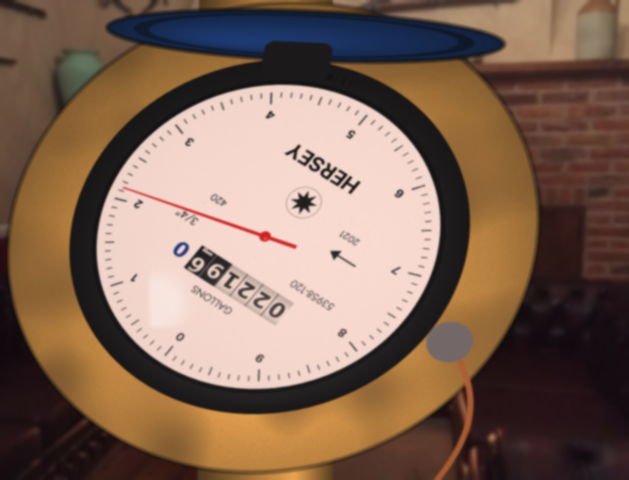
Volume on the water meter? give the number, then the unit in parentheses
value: 221962.1 (gal)
